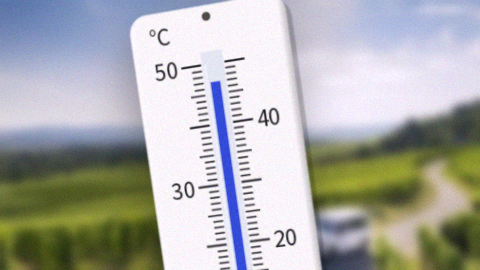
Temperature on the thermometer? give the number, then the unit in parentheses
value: 47 (°C)
